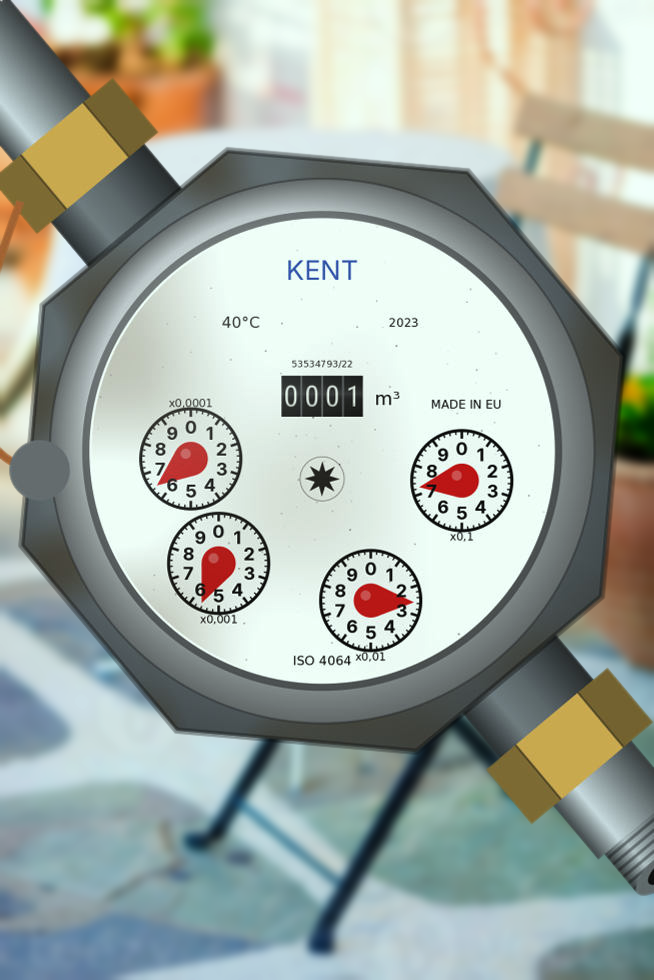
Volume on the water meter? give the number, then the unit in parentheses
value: 1.7256 (m³)
